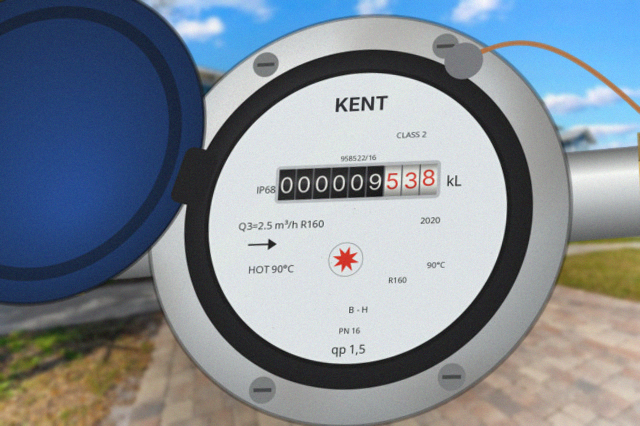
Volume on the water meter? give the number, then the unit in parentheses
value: 9.538 (kL)
